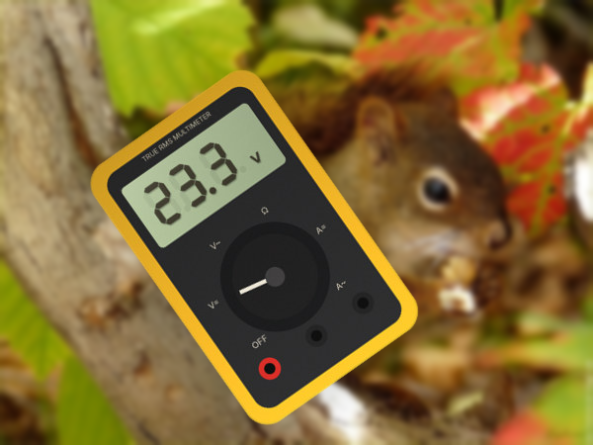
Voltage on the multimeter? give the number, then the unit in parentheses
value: 23.3 (V)
